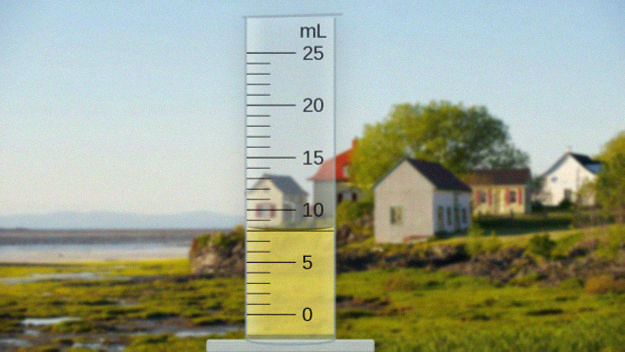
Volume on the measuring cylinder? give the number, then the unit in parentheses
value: 8 (mL)
